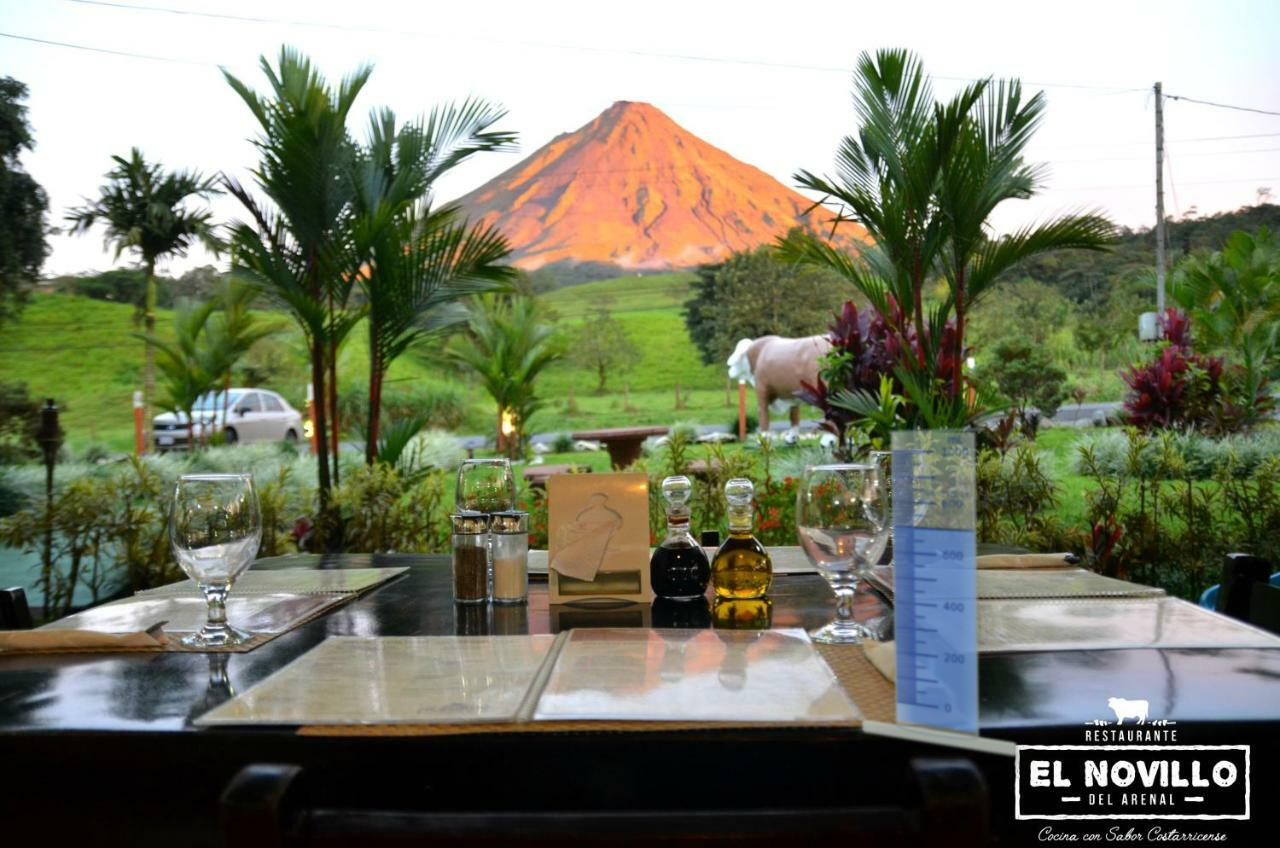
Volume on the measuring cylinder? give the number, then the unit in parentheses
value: 700 (mL)
